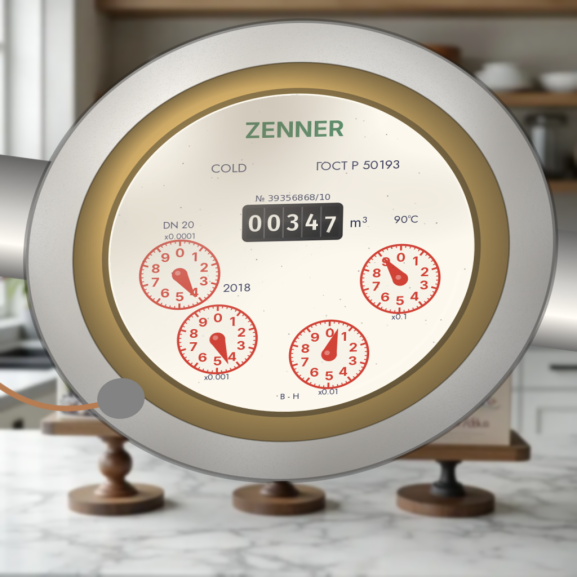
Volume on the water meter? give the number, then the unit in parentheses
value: 346.9044 (m³)
